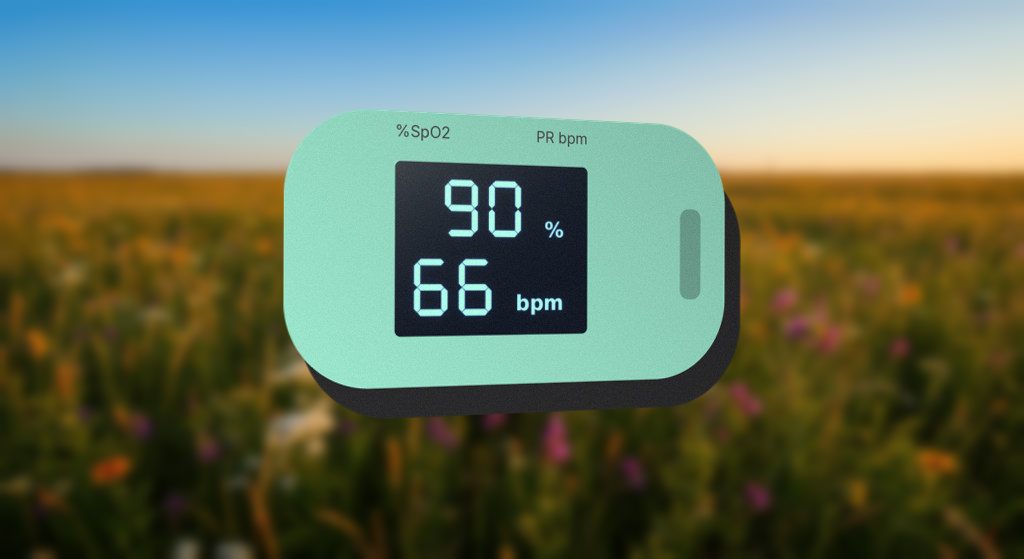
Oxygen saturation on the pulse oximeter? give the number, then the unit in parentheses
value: 90 (%)
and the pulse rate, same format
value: 66 (bpm)
